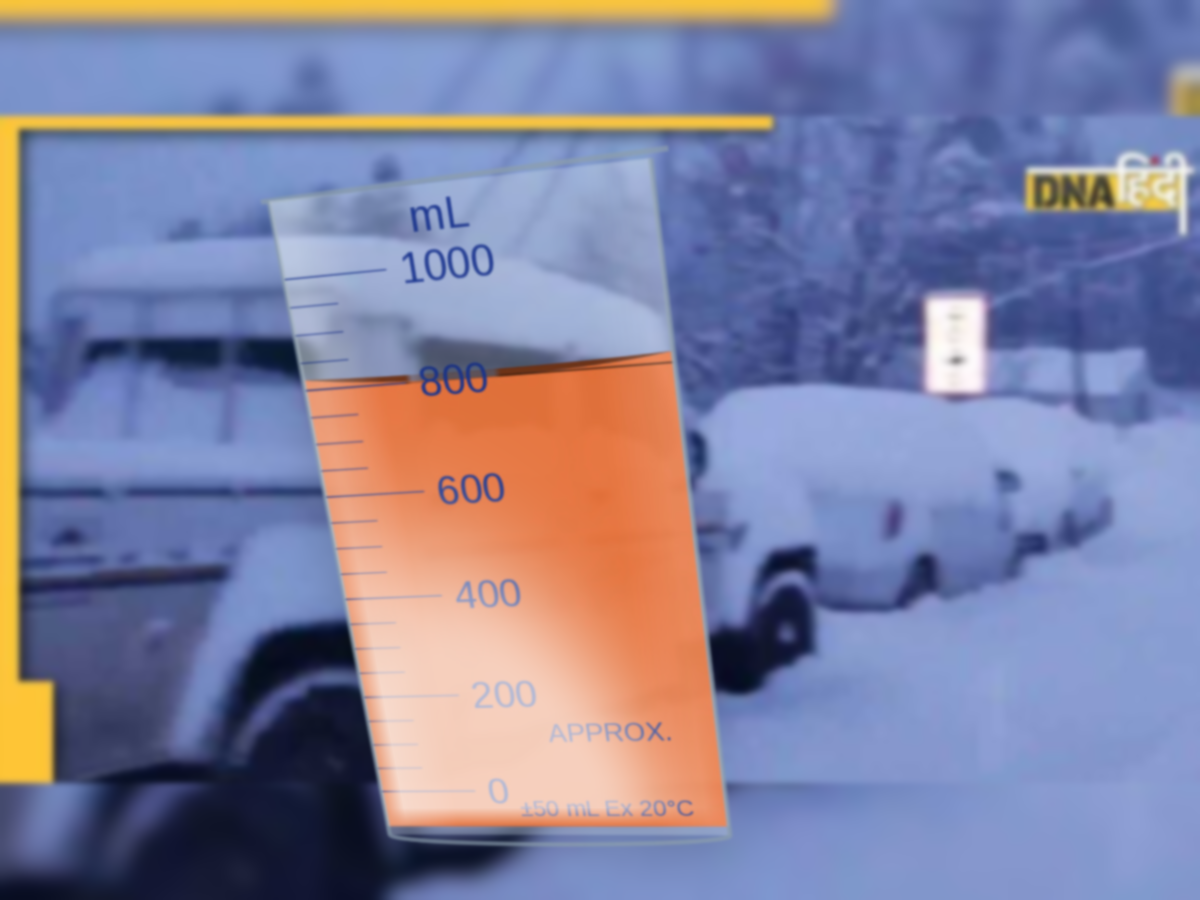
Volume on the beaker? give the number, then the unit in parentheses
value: 800 (mL)
